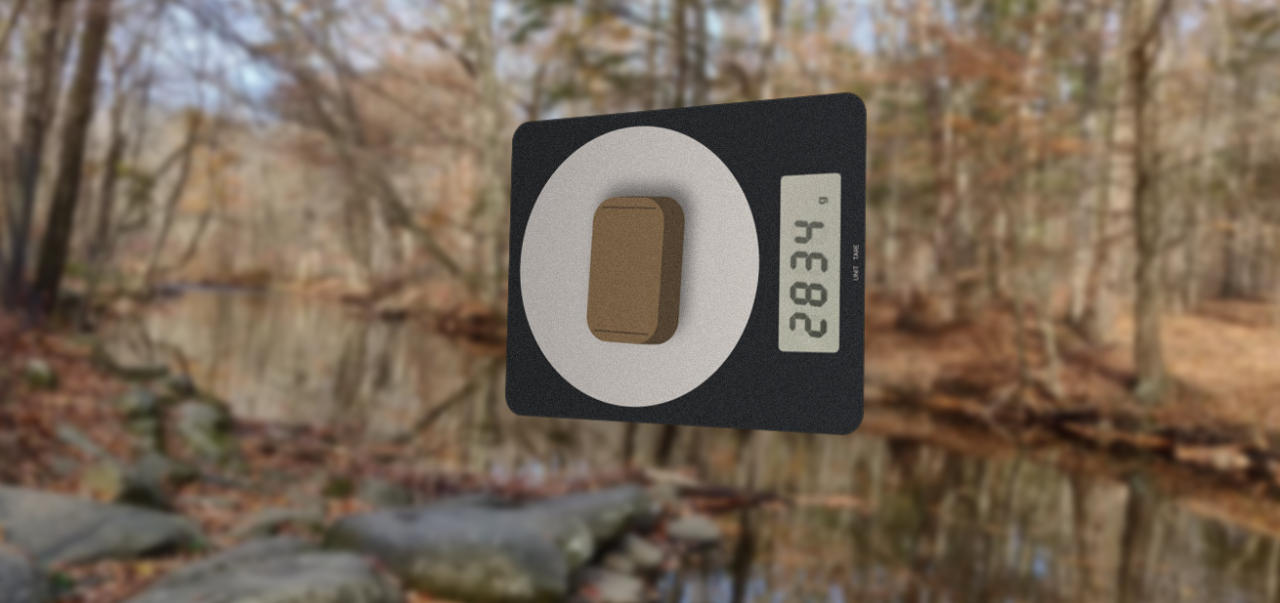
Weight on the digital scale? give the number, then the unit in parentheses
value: 2834 (g)
